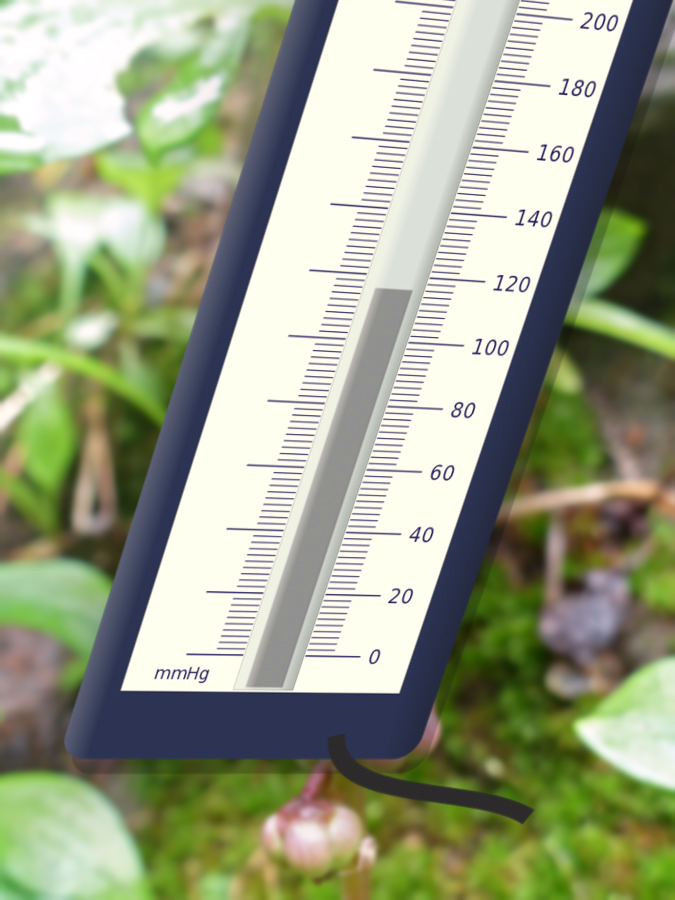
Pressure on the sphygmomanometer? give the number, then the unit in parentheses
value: 116 (mmHg)
